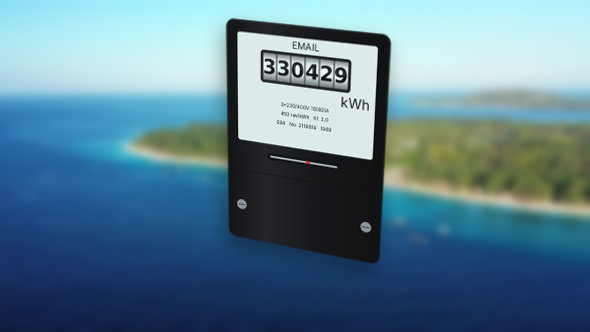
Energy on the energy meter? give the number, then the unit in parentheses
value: 330429 (kWh)
